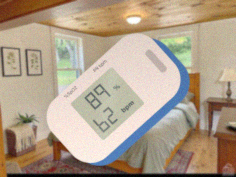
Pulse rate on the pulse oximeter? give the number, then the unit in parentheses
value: 62 (bpm)
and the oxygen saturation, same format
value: 89 (%)
